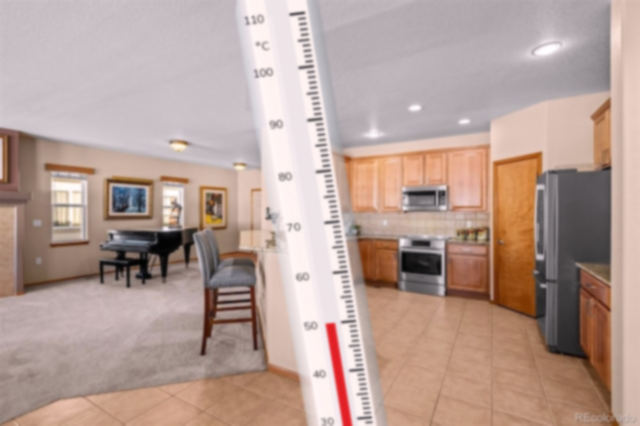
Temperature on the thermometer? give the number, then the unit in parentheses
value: 50 (°C)
